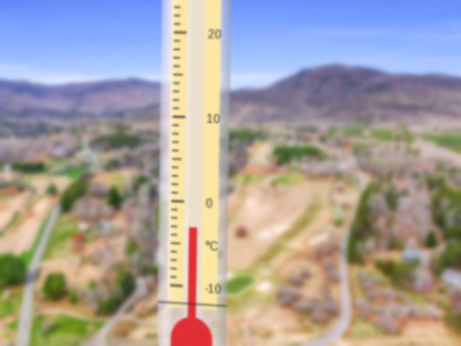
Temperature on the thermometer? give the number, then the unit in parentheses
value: -3 (°C)
